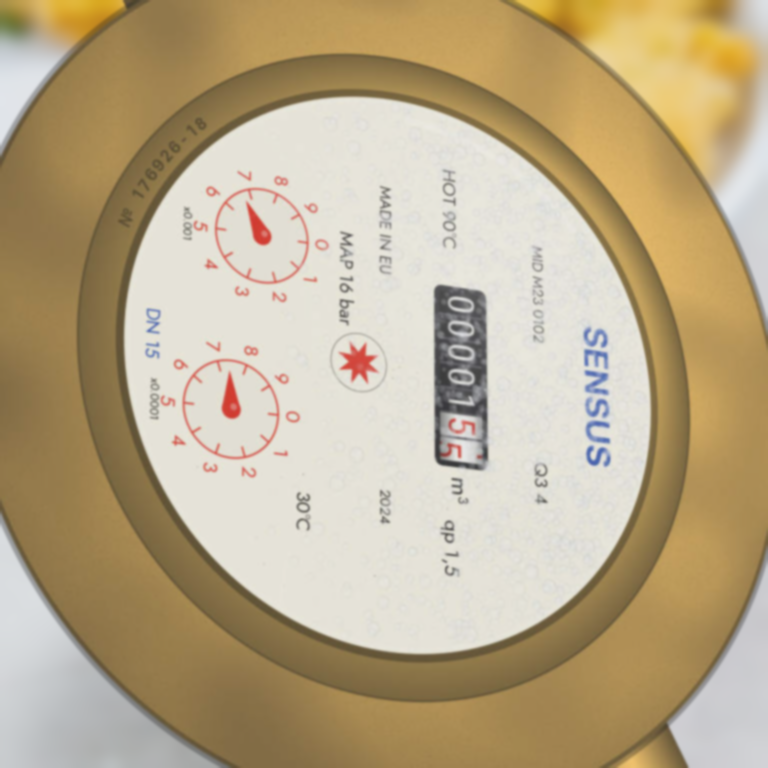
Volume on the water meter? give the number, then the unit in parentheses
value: 1.5467 (m³)
